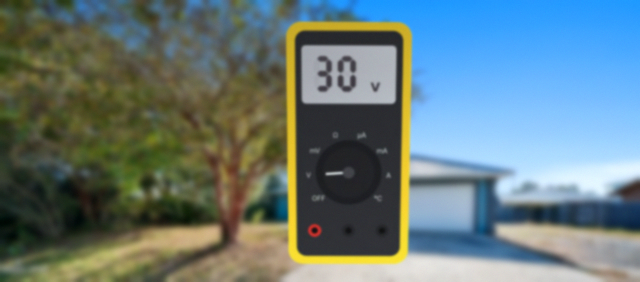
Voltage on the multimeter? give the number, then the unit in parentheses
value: 30 (V)
